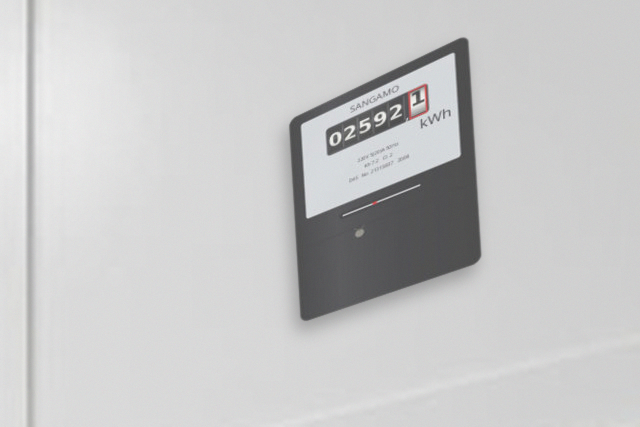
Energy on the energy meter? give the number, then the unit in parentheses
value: 2592.1 (kWh)
